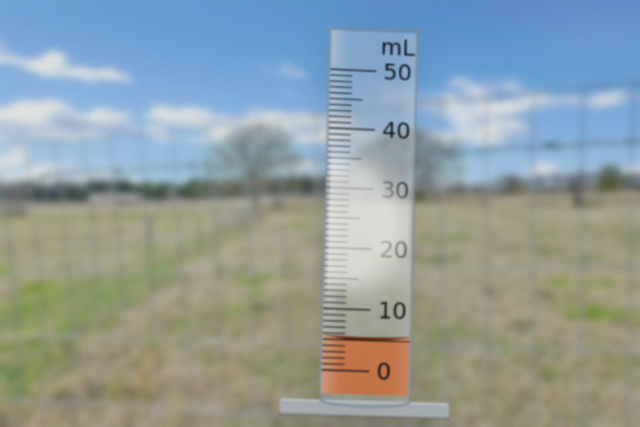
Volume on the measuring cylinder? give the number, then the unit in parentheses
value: 5 (mL)
